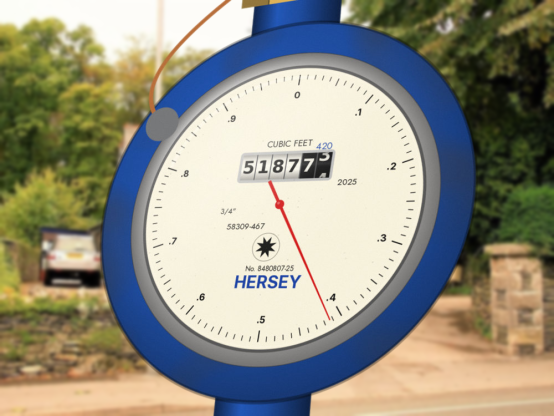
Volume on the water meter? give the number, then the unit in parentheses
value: 518773.41 (ft³)
